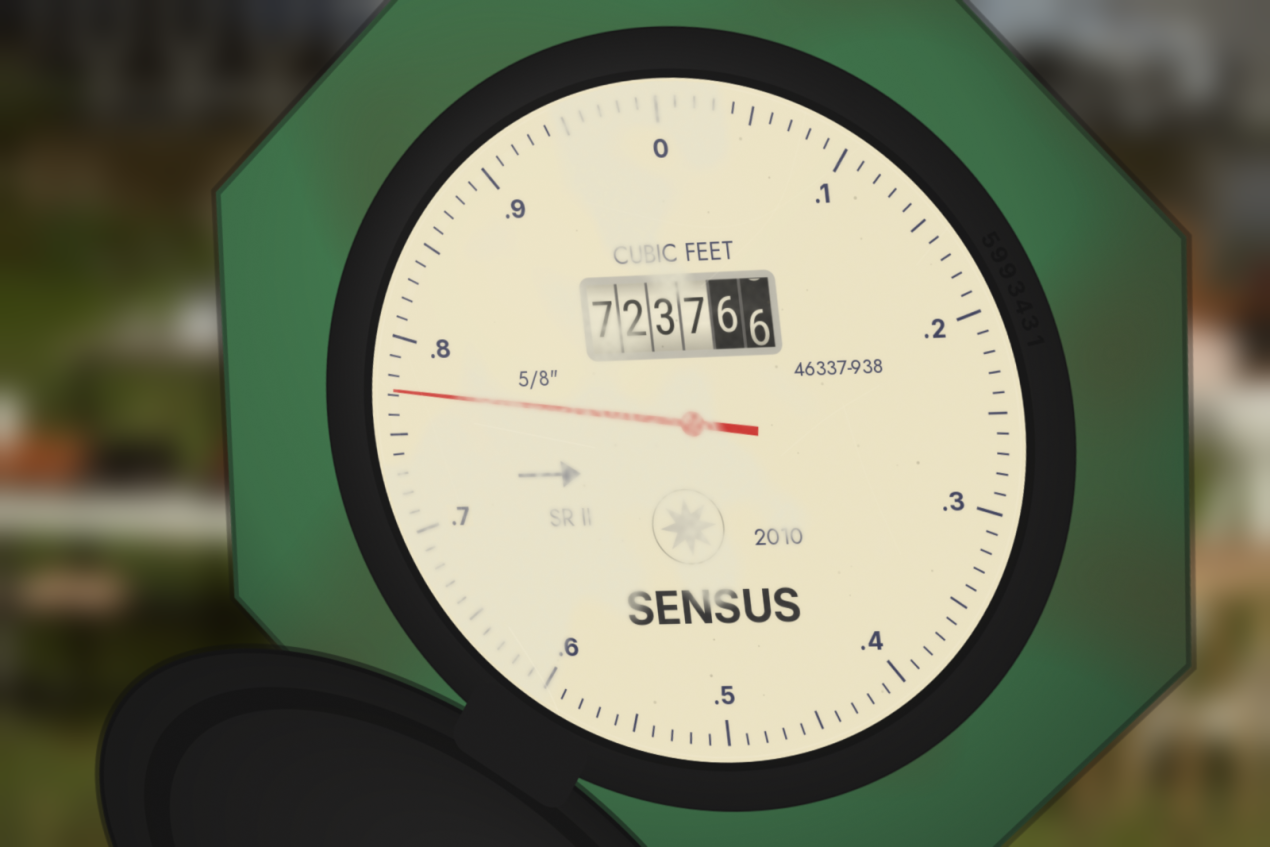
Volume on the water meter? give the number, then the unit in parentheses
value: 723765.77 (ft³)
